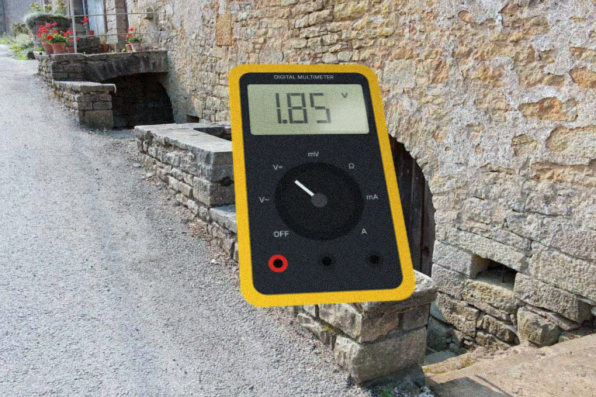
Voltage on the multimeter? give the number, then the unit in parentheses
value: 1.85 (V)
